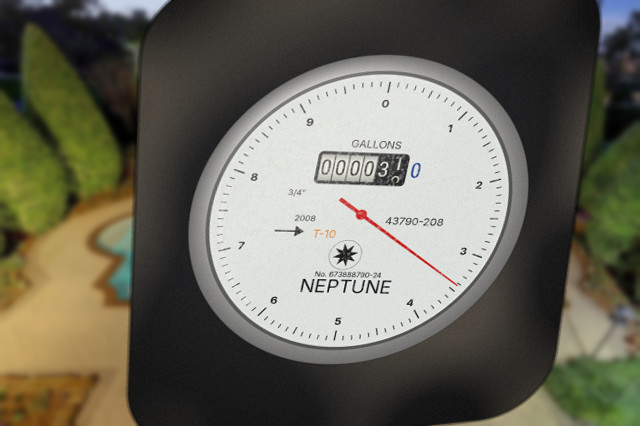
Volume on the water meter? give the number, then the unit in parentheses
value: 313.4 (gal)
